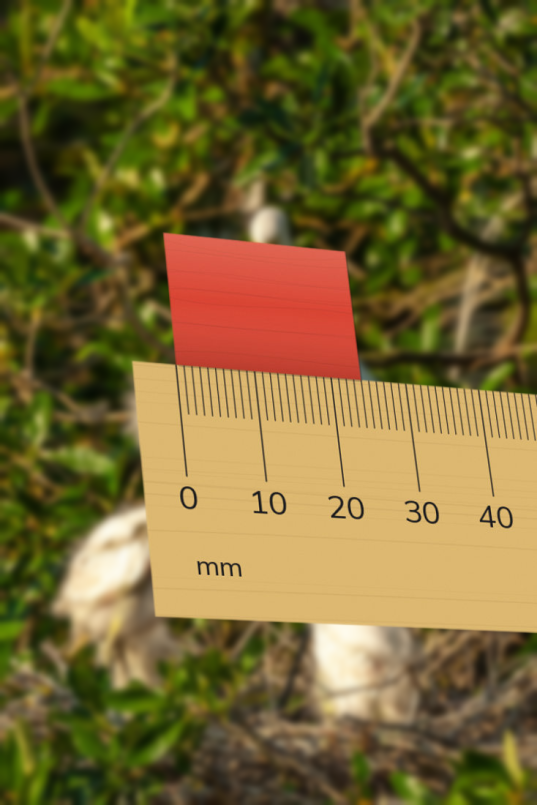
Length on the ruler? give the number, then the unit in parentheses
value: 24 (mm)
